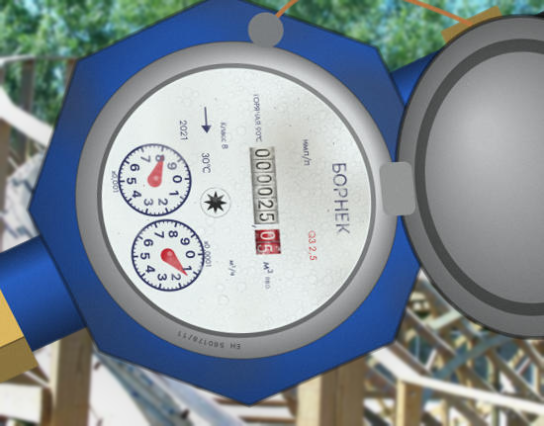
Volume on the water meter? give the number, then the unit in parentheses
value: 25.0481 (m³)
